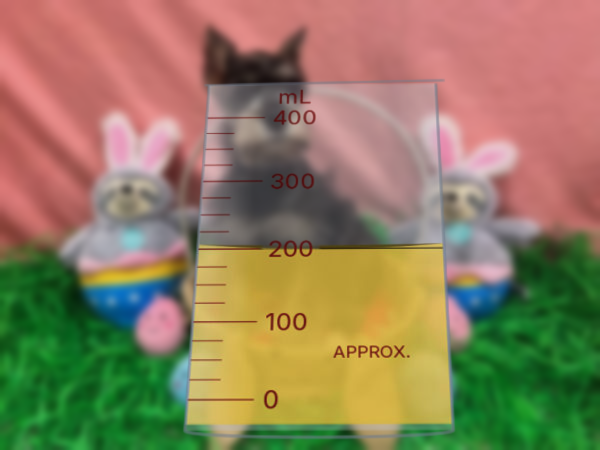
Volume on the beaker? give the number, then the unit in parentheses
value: 200 (mL)
